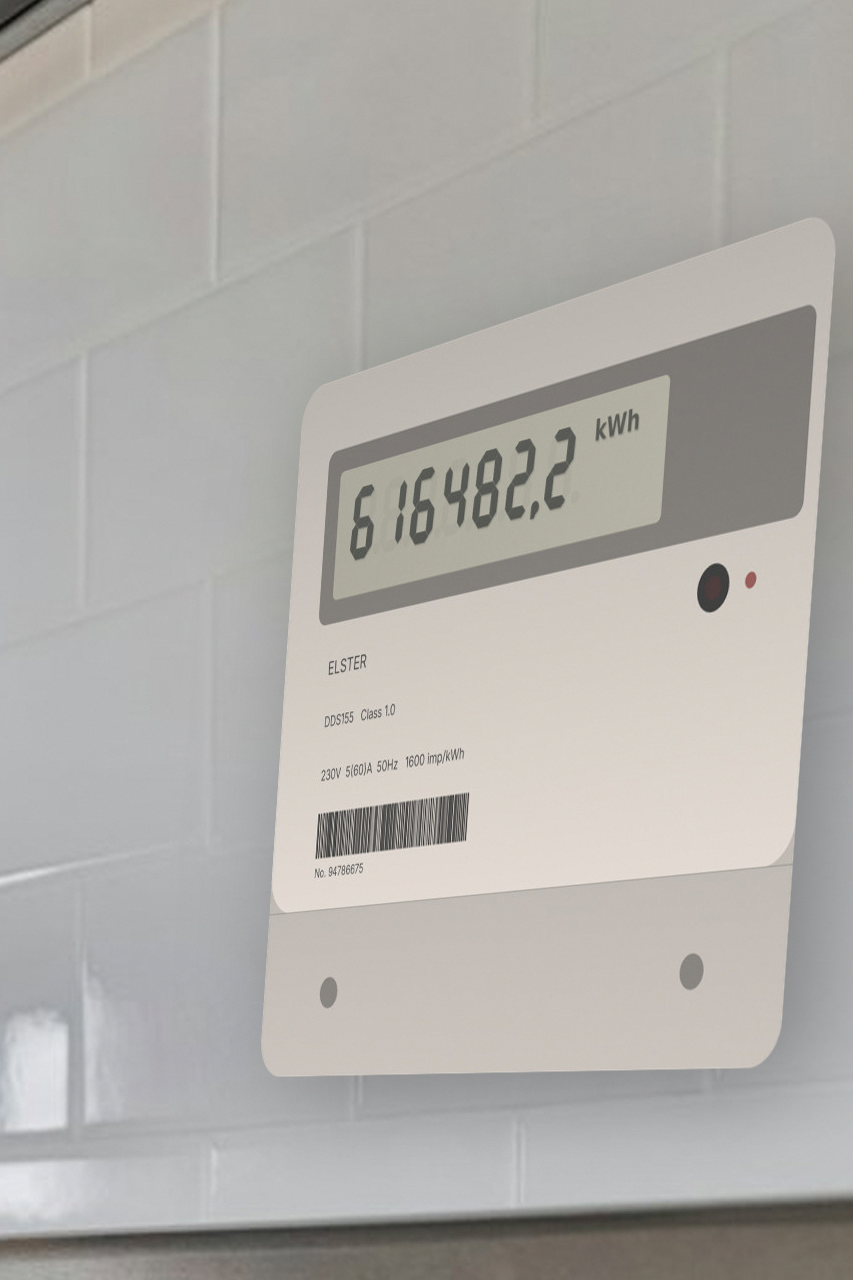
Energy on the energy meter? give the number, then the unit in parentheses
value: 616482.2 (kWh)
